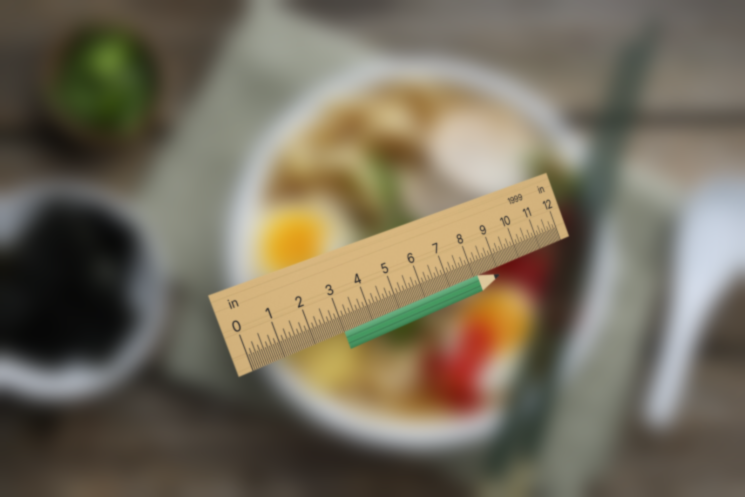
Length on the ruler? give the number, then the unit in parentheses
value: 6 (in)
